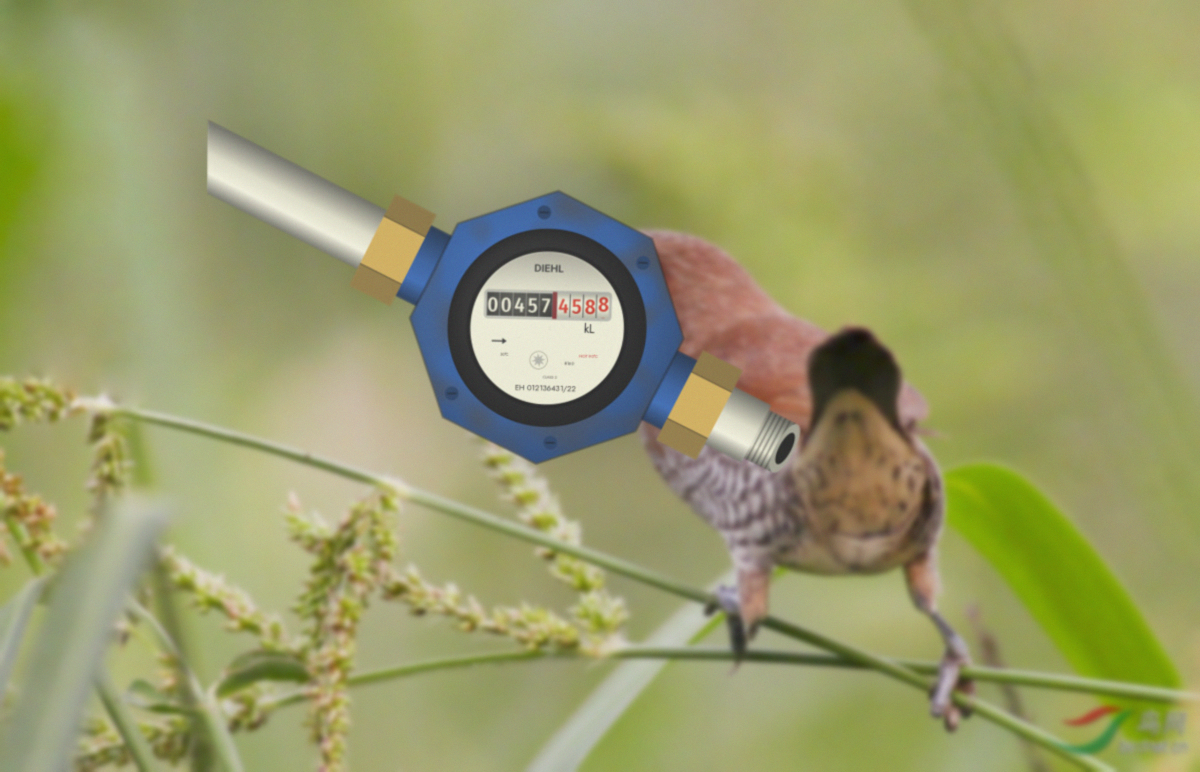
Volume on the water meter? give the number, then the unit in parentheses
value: 457.4588 (kL)
